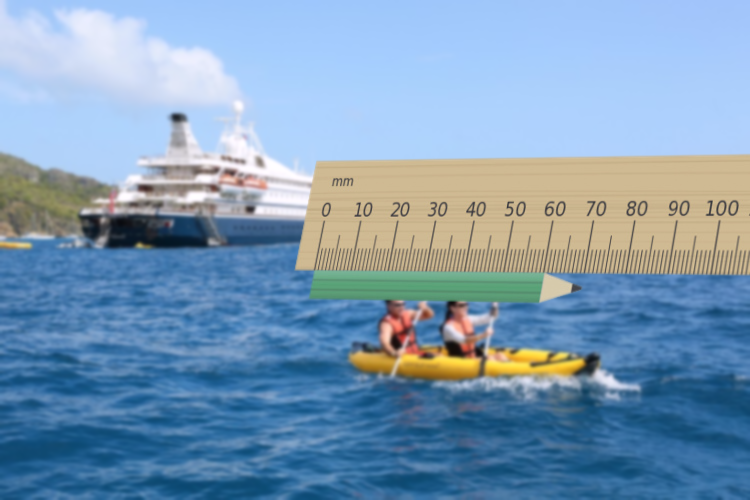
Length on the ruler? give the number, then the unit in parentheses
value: 70 (mm)
